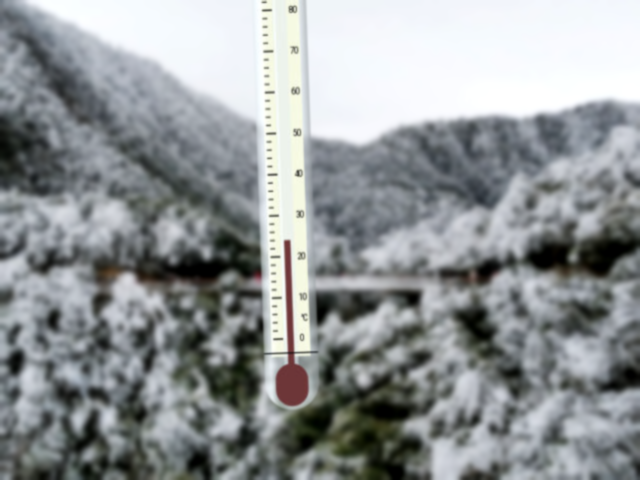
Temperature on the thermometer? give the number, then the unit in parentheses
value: 24 (°C)
